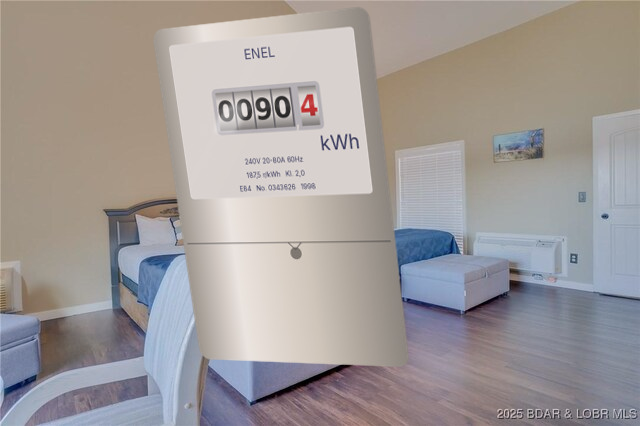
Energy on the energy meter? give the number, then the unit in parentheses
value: 90.4 (kWh)
